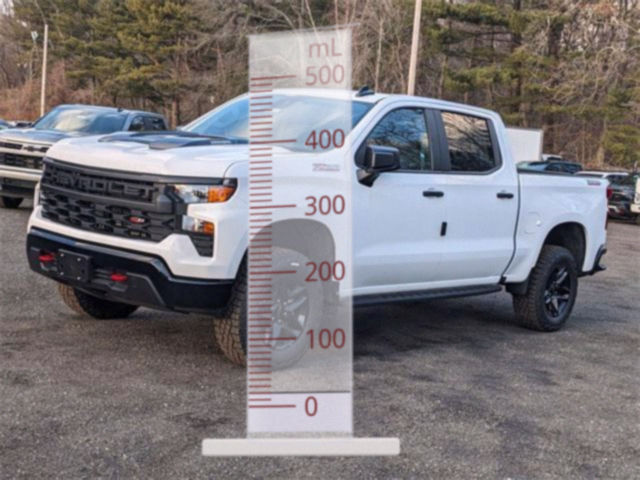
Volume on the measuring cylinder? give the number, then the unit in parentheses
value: 20 (mL)
